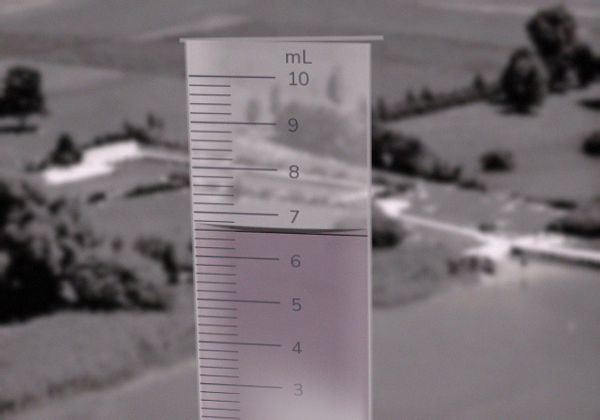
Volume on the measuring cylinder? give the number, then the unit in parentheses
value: 6.6 (mL)
